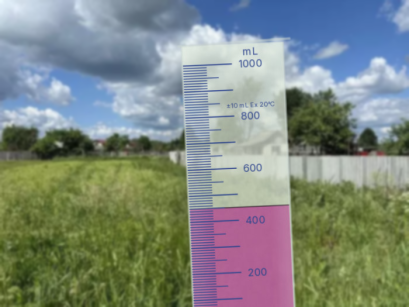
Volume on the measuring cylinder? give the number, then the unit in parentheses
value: 450 (mL)
